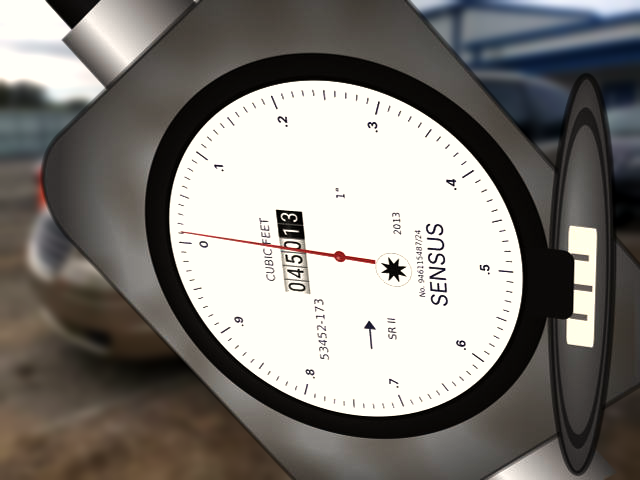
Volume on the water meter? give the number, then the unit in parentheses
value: 45013.01 (ft³)
